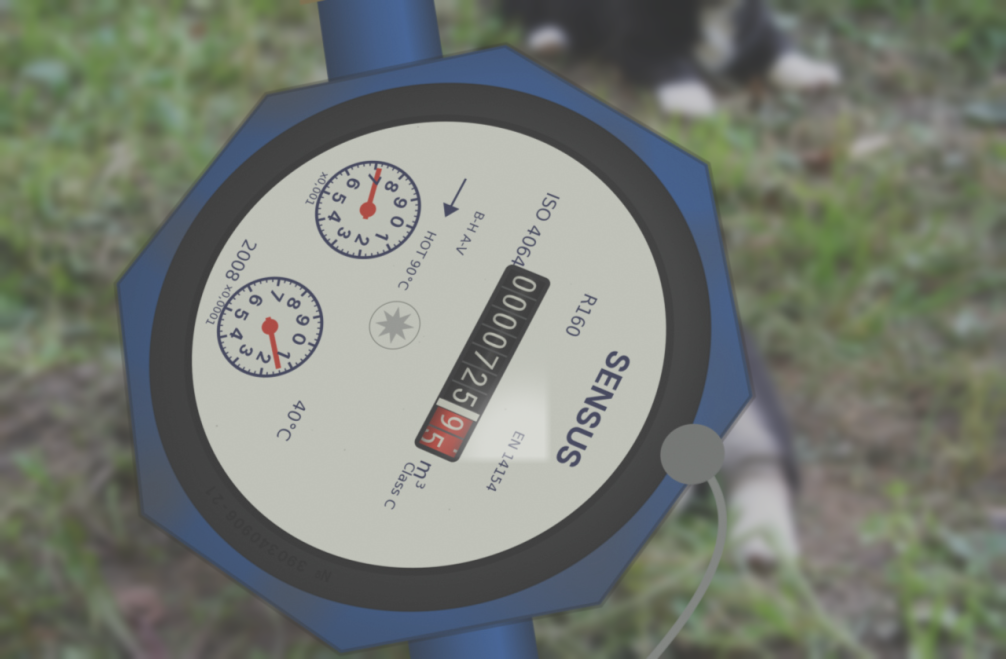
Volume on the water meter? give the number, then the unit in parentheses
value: 725.9471 (m³)
